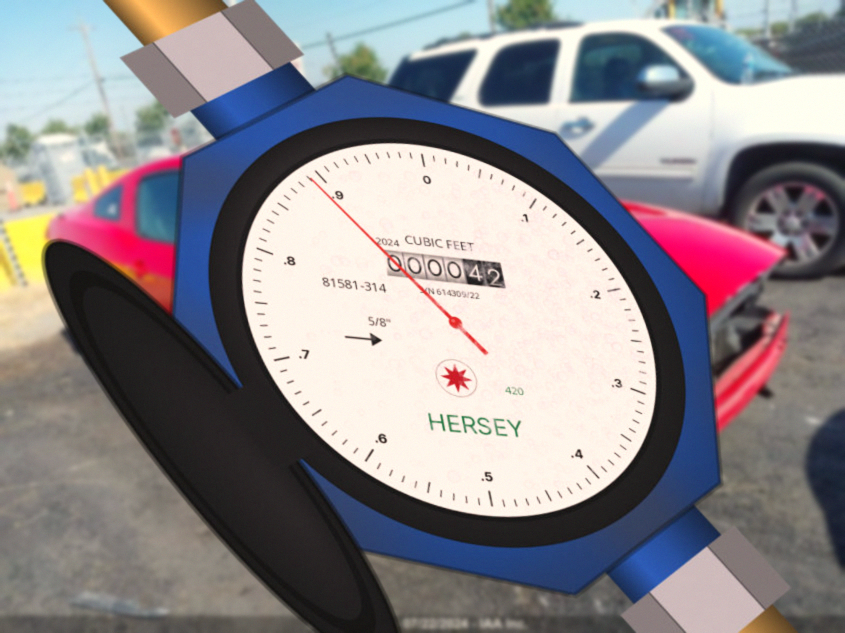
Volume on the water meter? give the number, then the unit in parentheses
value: 41.89 (ft³)
